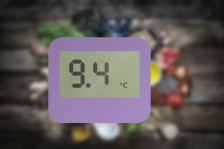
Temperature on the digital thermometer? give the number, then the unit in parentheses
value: 9.4 (°C)
